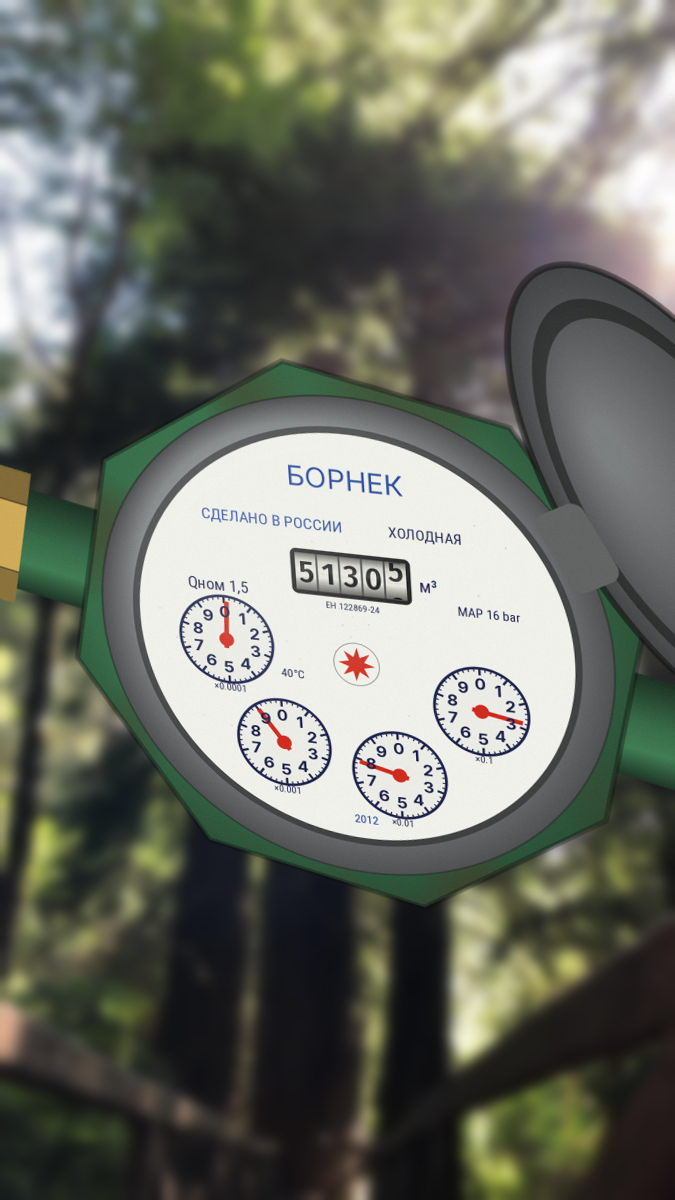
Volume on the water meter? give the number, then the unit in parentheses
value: 51305.2790 (m³)
